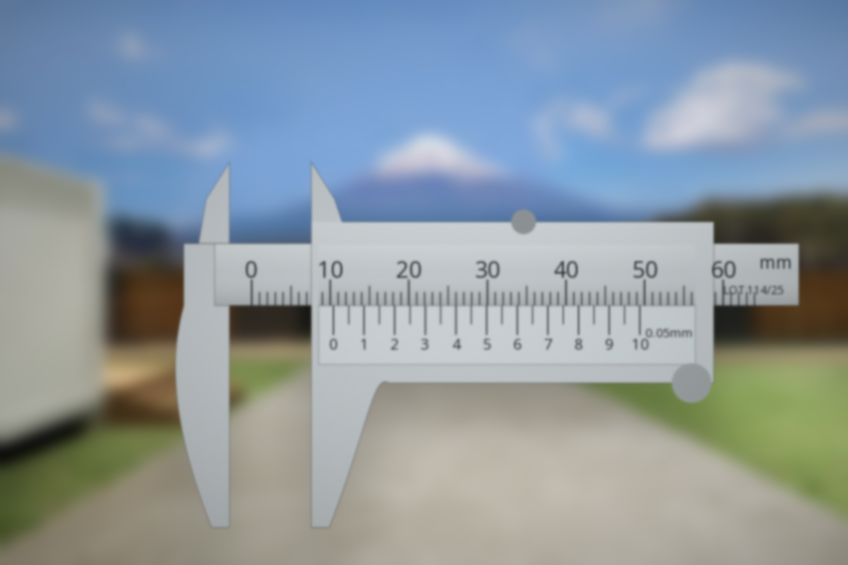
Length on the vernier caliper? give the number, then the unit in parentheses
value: 10.4 (mm)
